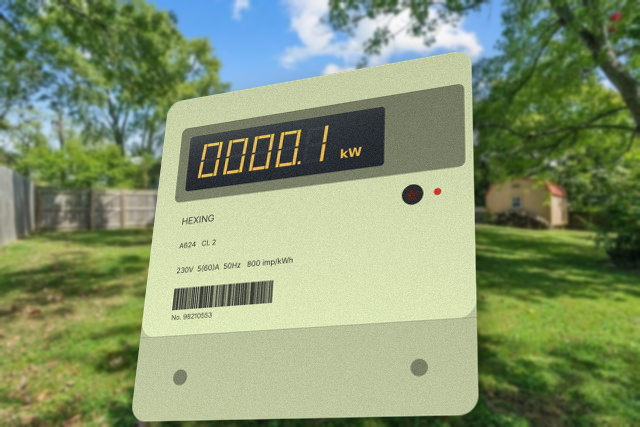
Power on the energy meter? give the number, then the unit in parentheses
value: 0.1 (kW)
